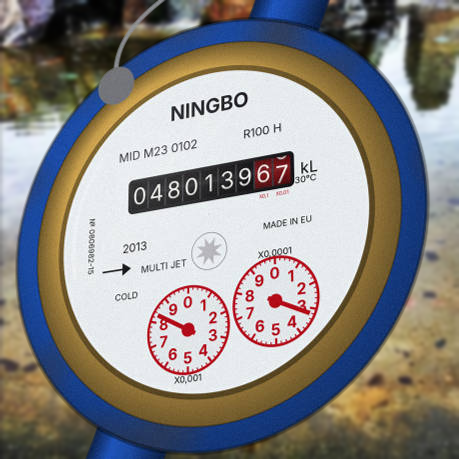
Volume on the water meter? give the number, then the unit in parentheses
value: 480139.6683 (kL)
